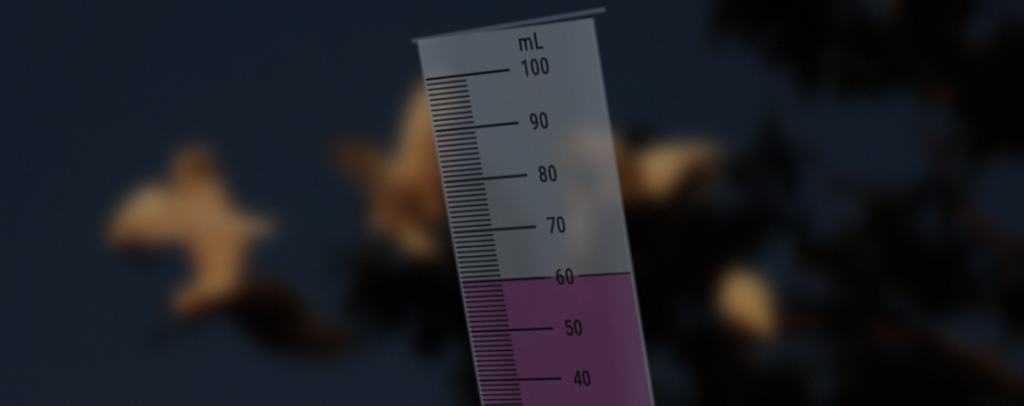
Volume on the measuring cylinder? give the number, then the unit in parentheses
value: 60 (mL)
